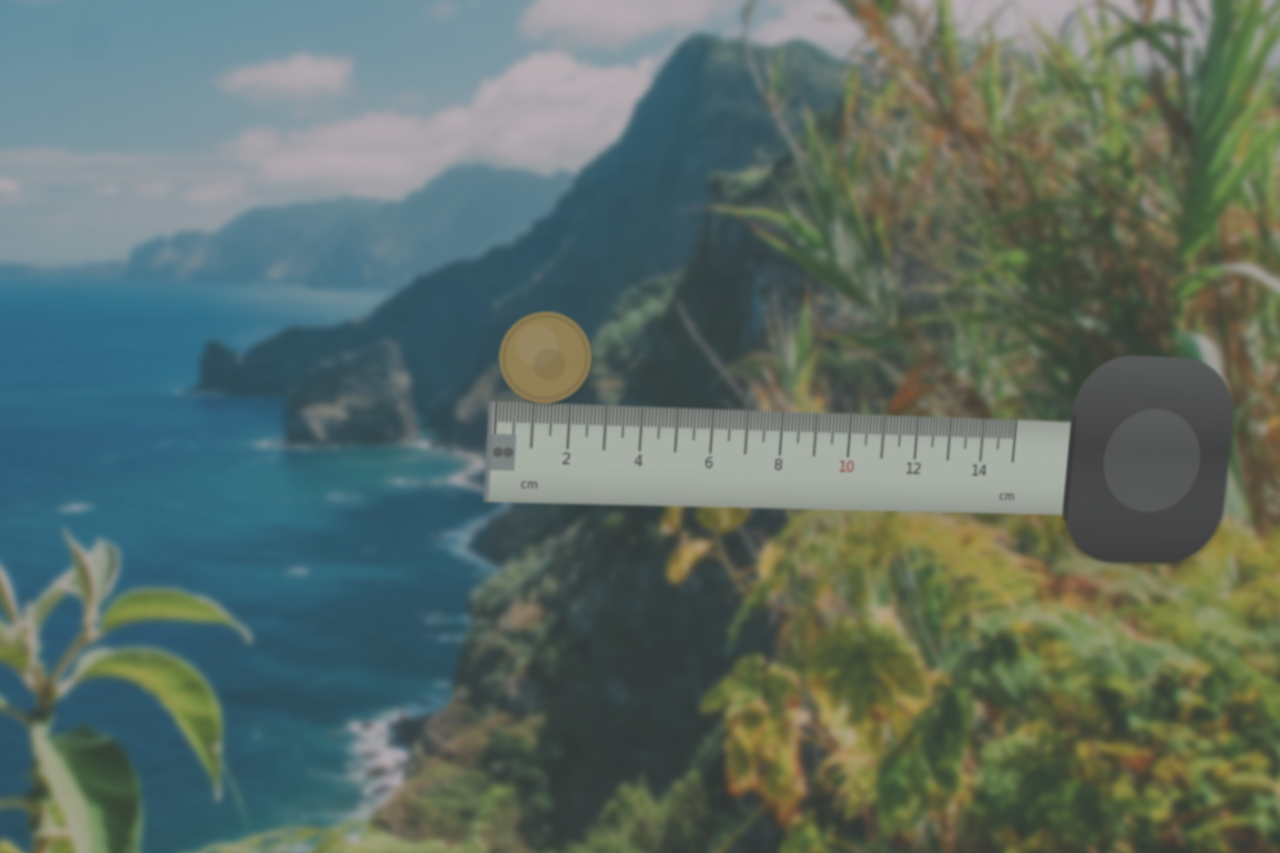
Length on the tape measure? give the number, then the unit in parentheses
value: 2.5 (cm)
